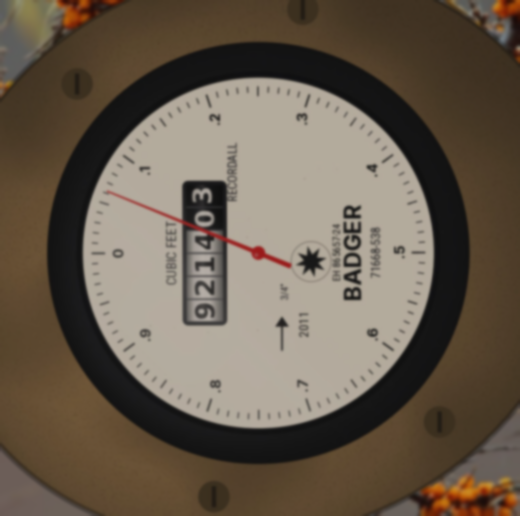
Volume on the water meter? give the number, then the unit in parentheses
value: 921403.06 (ft³)
